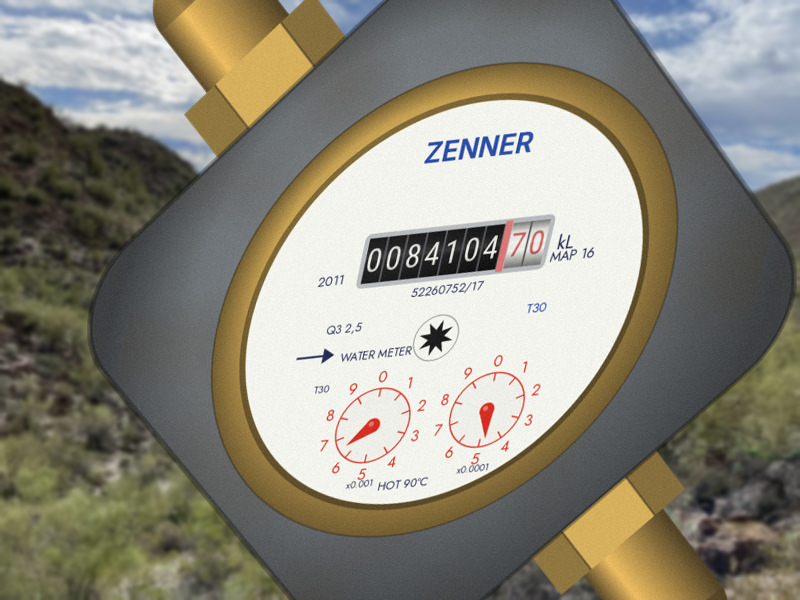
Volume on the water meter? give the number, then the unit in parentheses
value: 84104.7064 (kL)
